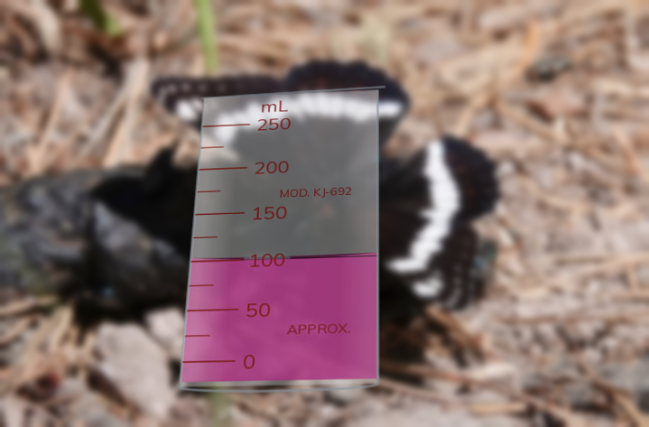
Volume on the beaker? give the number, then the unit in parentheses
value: 100 (mL)
